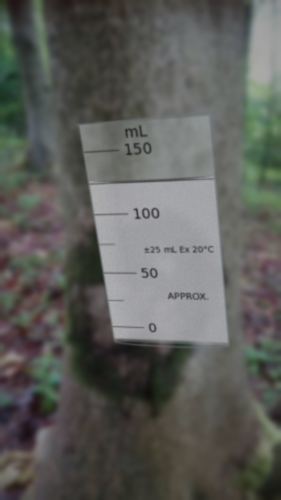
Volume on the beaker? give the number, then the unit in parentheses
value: 125 (mL)
